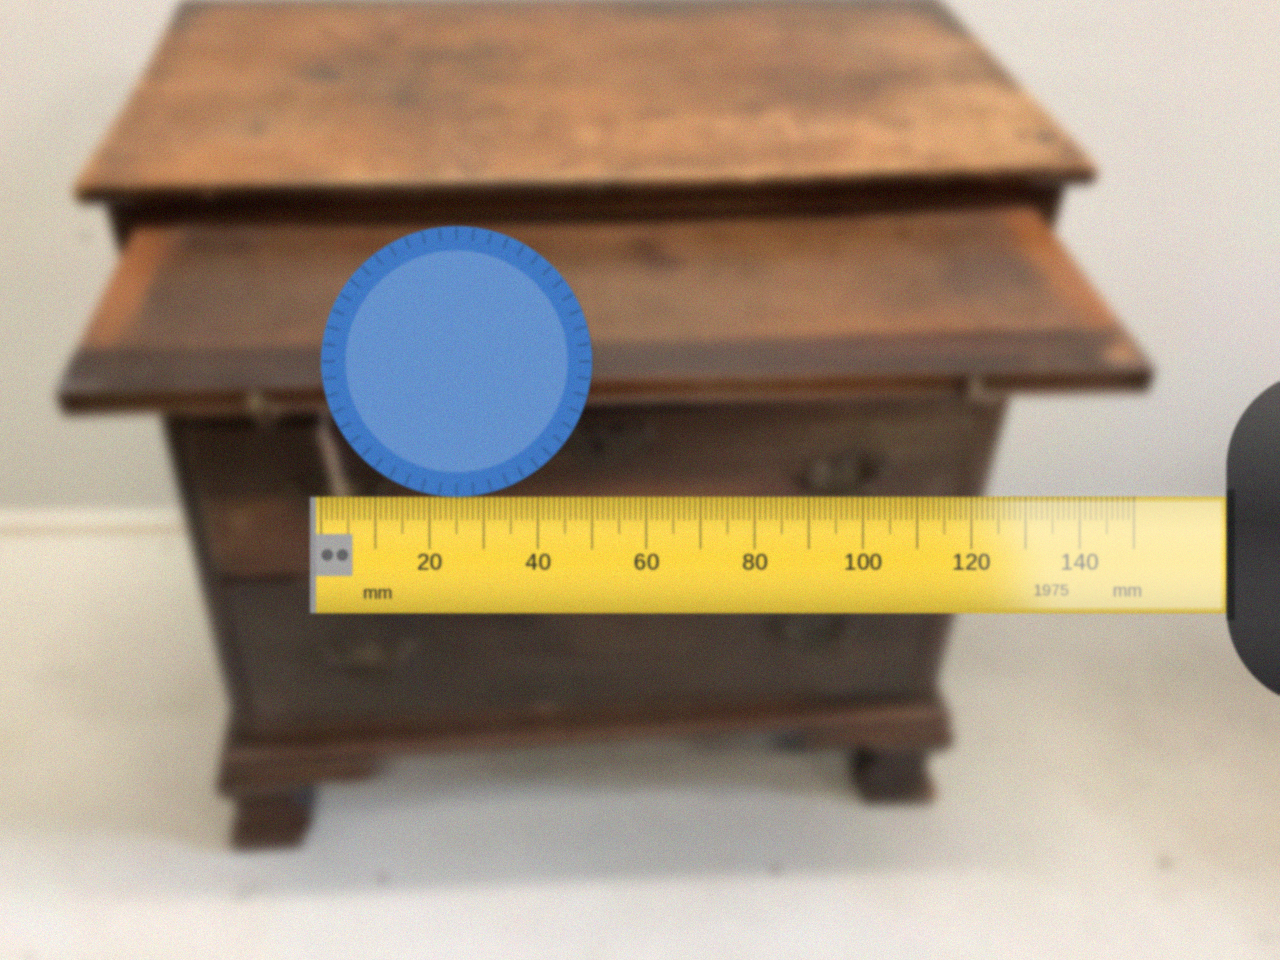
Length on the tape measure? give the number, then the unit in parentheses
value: 50 (mm)
